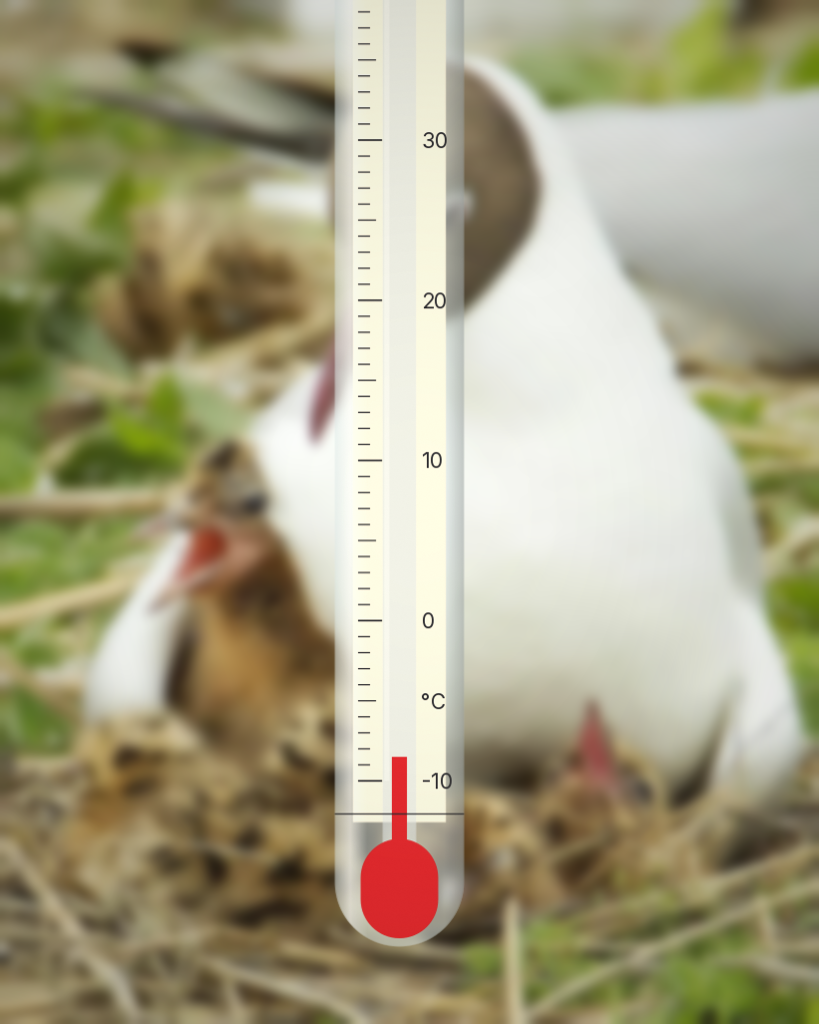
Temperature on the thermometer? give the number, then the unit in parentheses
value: -8.5 (°C)
